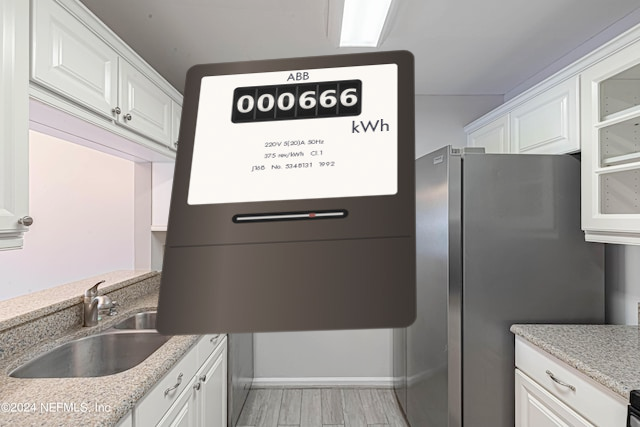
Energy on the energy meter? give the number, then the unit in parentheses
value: 666 (kWh)
